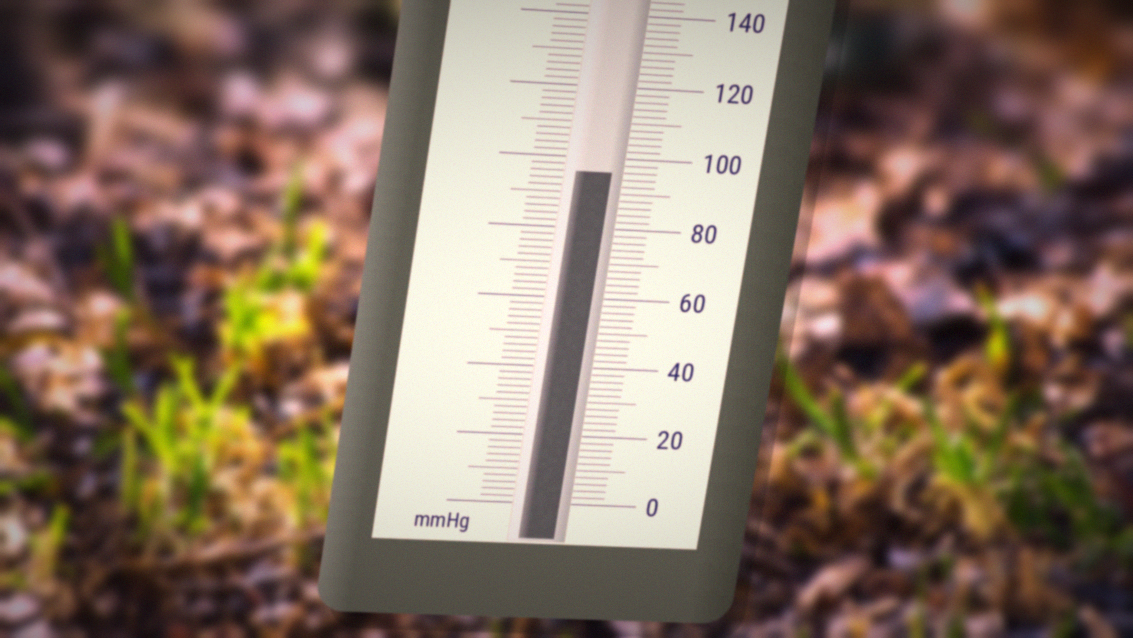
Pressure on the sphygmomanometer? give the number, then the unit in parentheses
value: 96 (mmHg)
